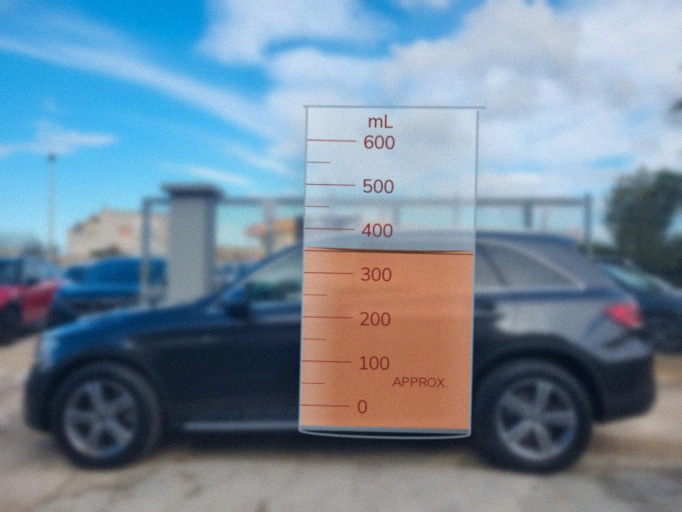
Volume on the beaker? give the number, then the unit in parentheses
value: 350 (mL)
